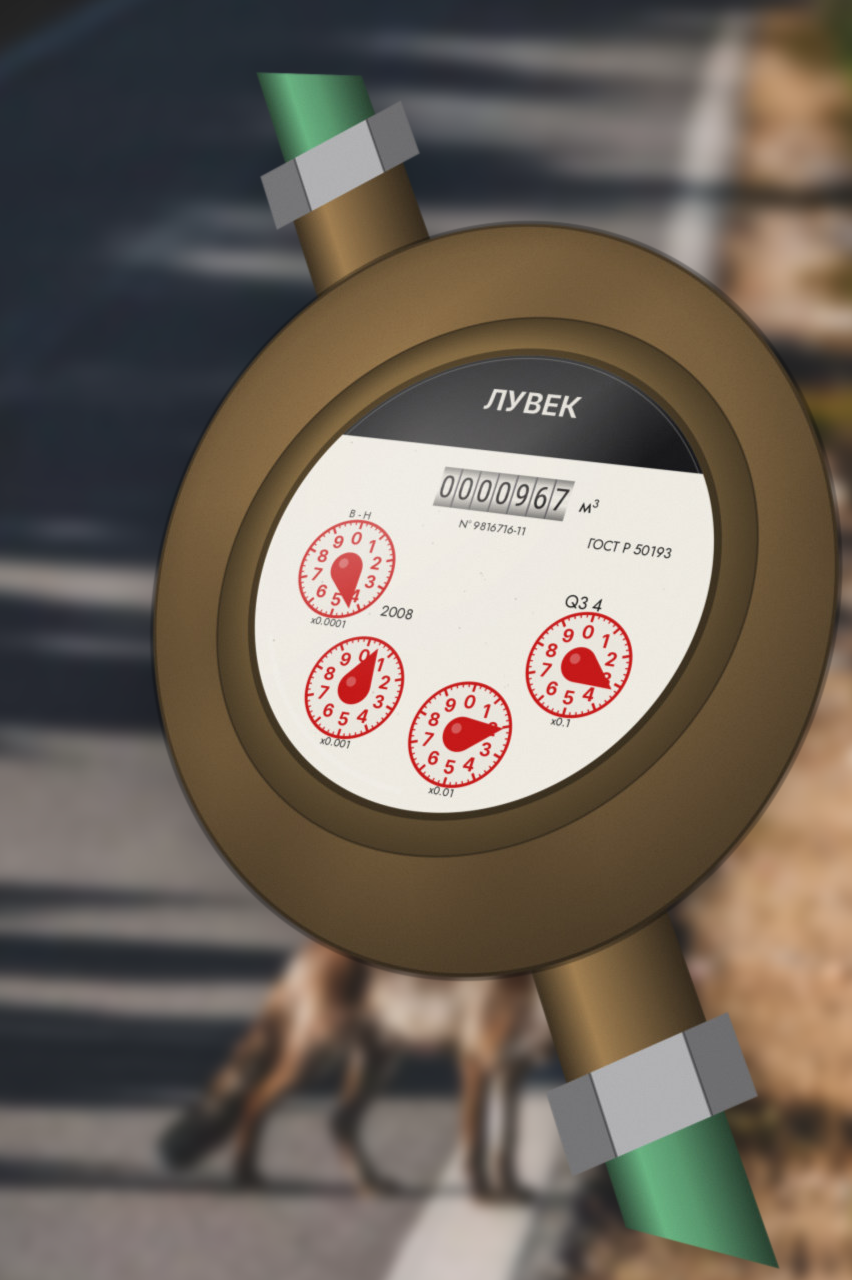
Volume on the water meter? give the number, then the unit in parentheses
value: 967.3204 (m³)
